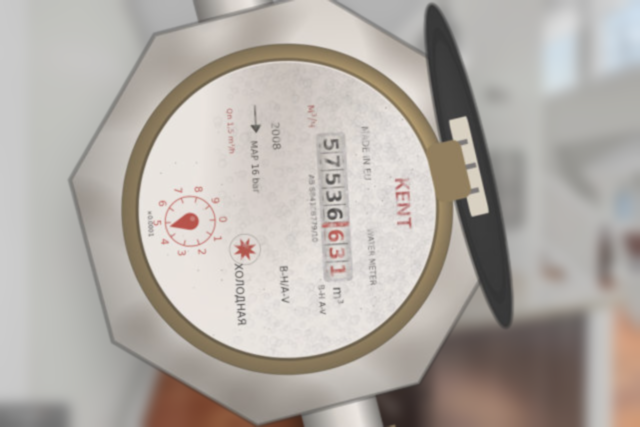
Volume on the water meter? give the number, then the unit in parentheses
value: 57536.6314 (m³)
